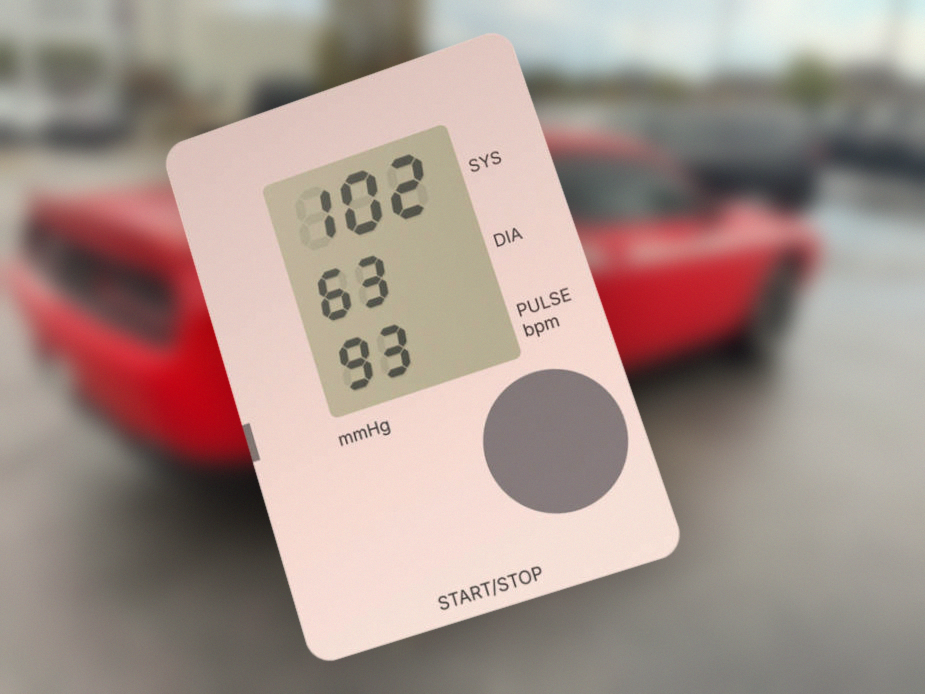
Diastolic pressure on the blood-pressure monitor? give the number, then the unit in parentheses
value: 63 (mmHg)
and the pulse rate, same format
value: 93 (bpm)
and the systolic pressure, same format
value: 102 (mmHg)
